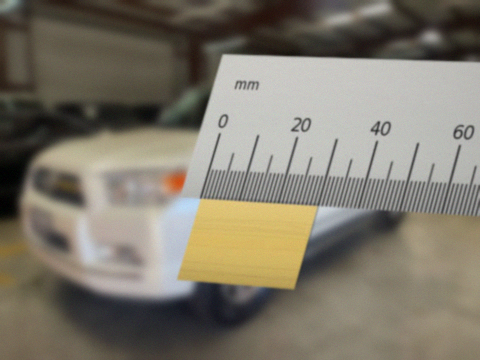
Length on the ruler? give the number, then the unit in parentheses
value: 30 (mm)
